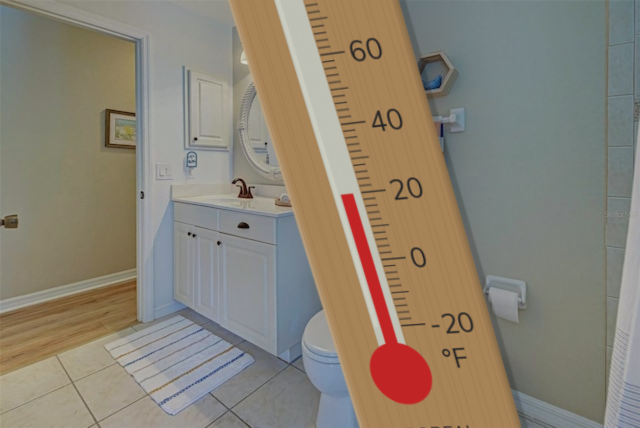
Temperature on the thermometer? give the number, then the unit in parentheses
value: 20 (°F)
